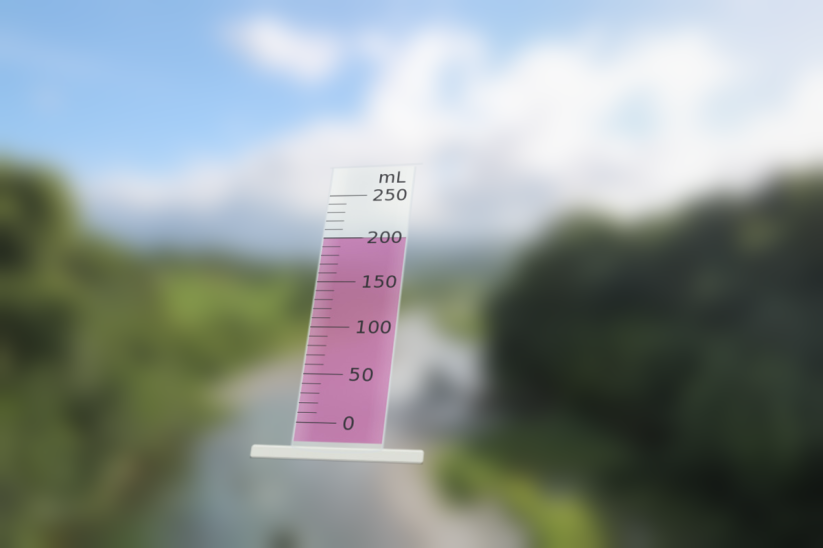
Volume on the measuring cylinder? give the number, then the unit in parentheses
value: 200 (mL)
